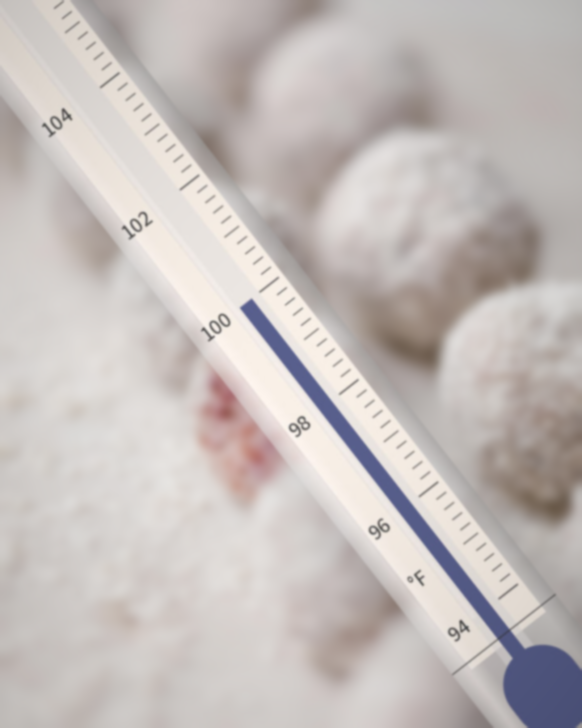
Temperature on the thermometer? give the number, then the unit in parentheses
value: 100 (°F)
